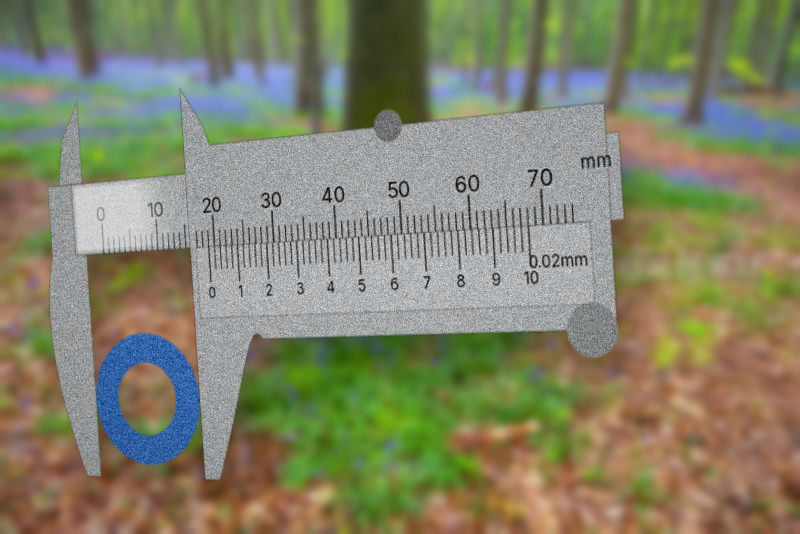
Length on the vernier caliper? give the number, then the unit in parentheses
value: 19.0 (mm)
